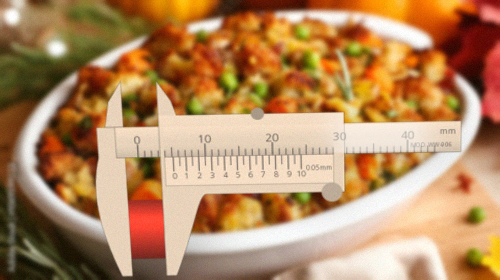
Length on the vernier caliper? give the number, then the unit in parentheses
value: 5.2 (mm)
